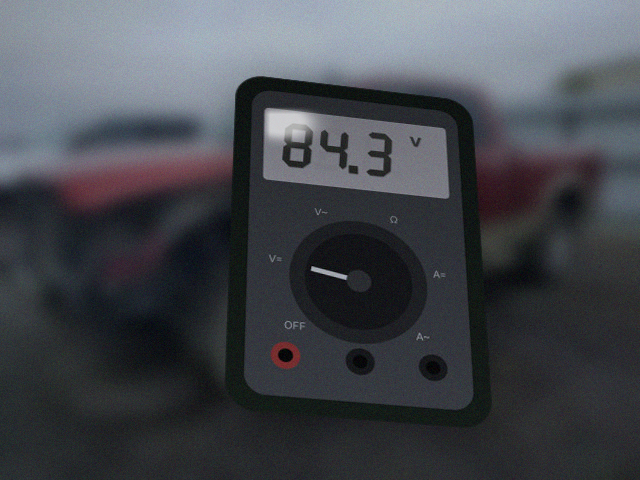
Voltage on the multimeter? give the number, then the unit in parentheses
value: 84.3 (V)
